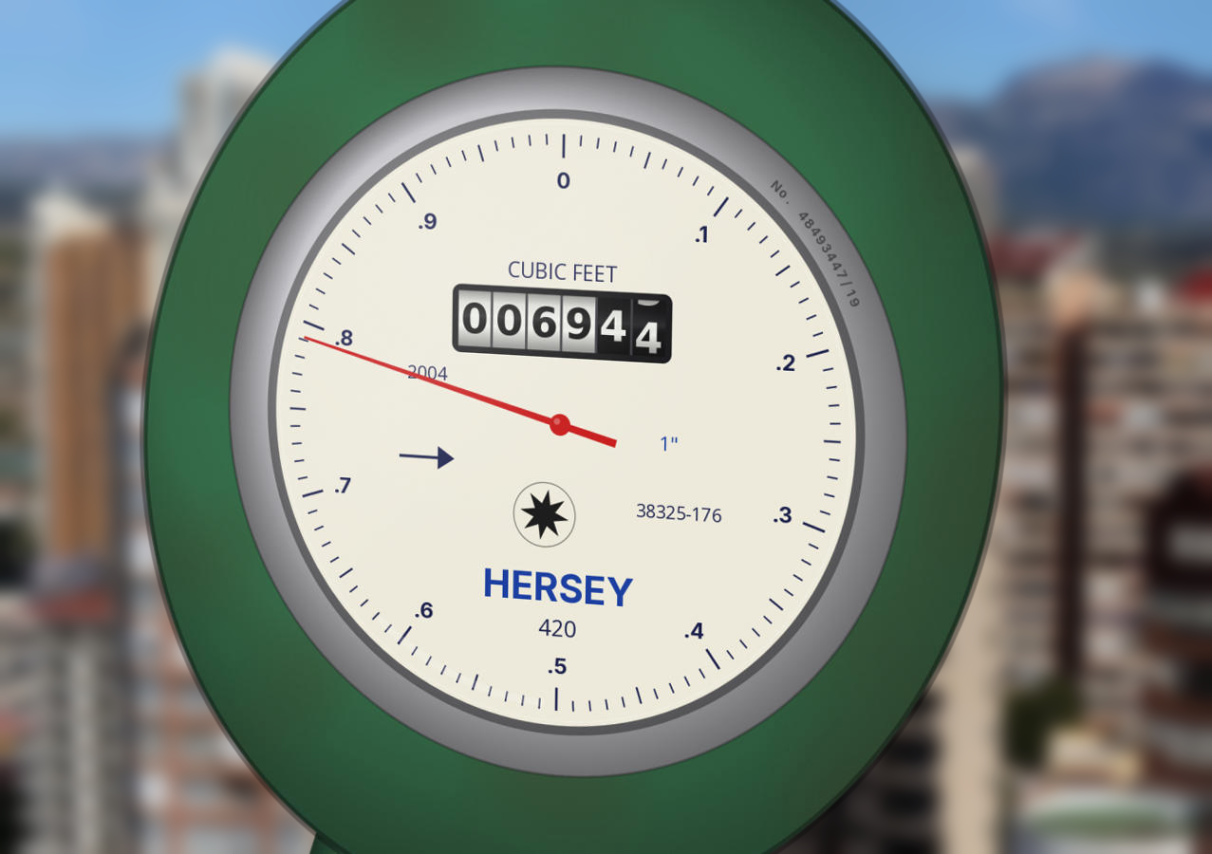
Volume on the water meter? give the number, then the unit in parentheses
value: 6943.79 (ft³)
